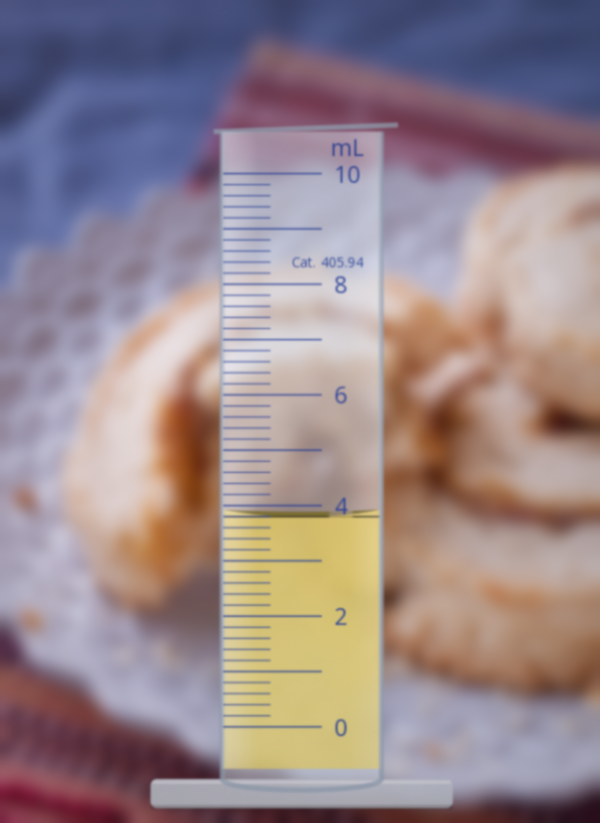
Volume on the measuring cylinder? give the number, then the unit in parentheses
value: 3.8 (mL)
